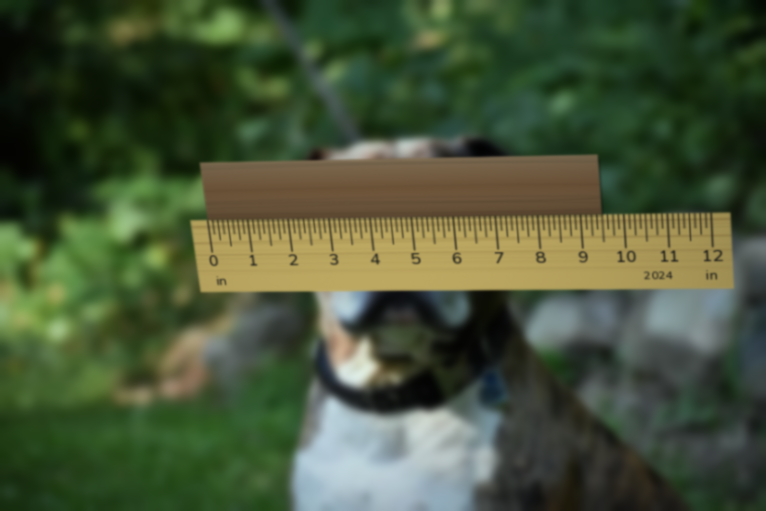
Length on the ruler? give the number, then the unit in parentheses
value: 9.5 (in)
